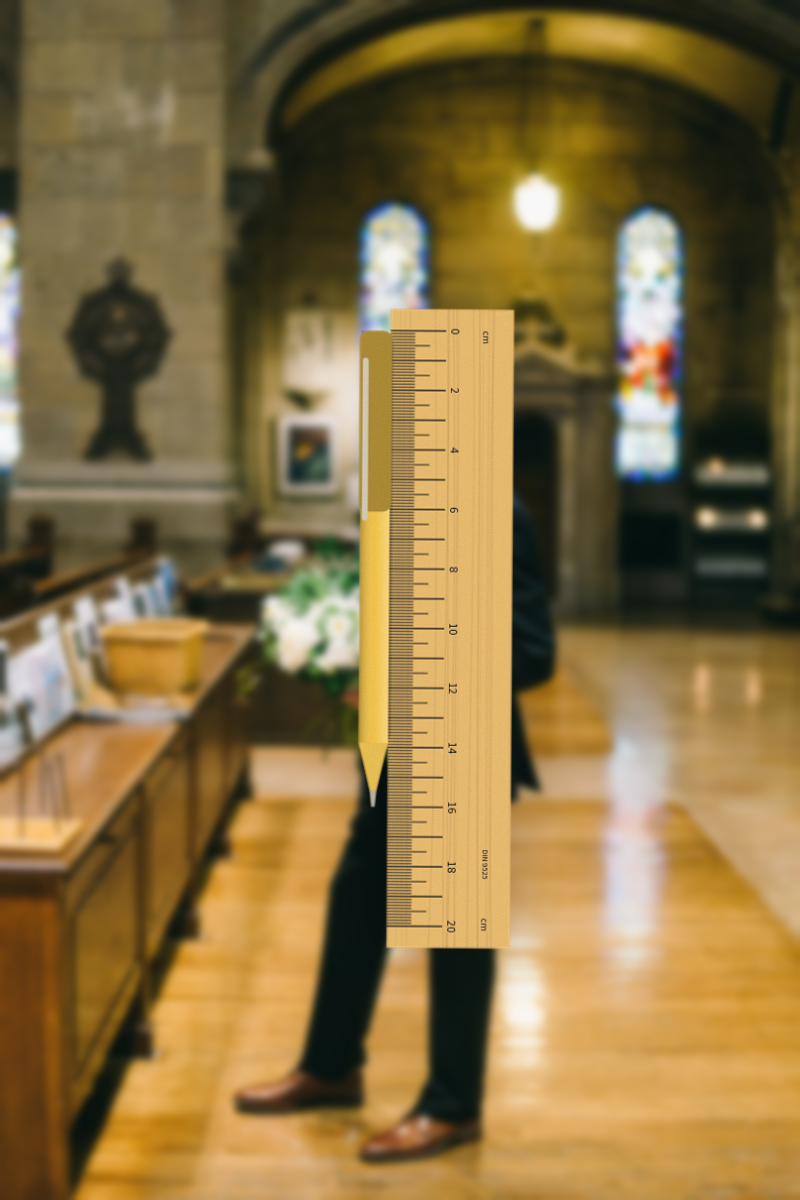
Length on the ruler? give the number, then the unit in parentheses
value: 16 (cm)
